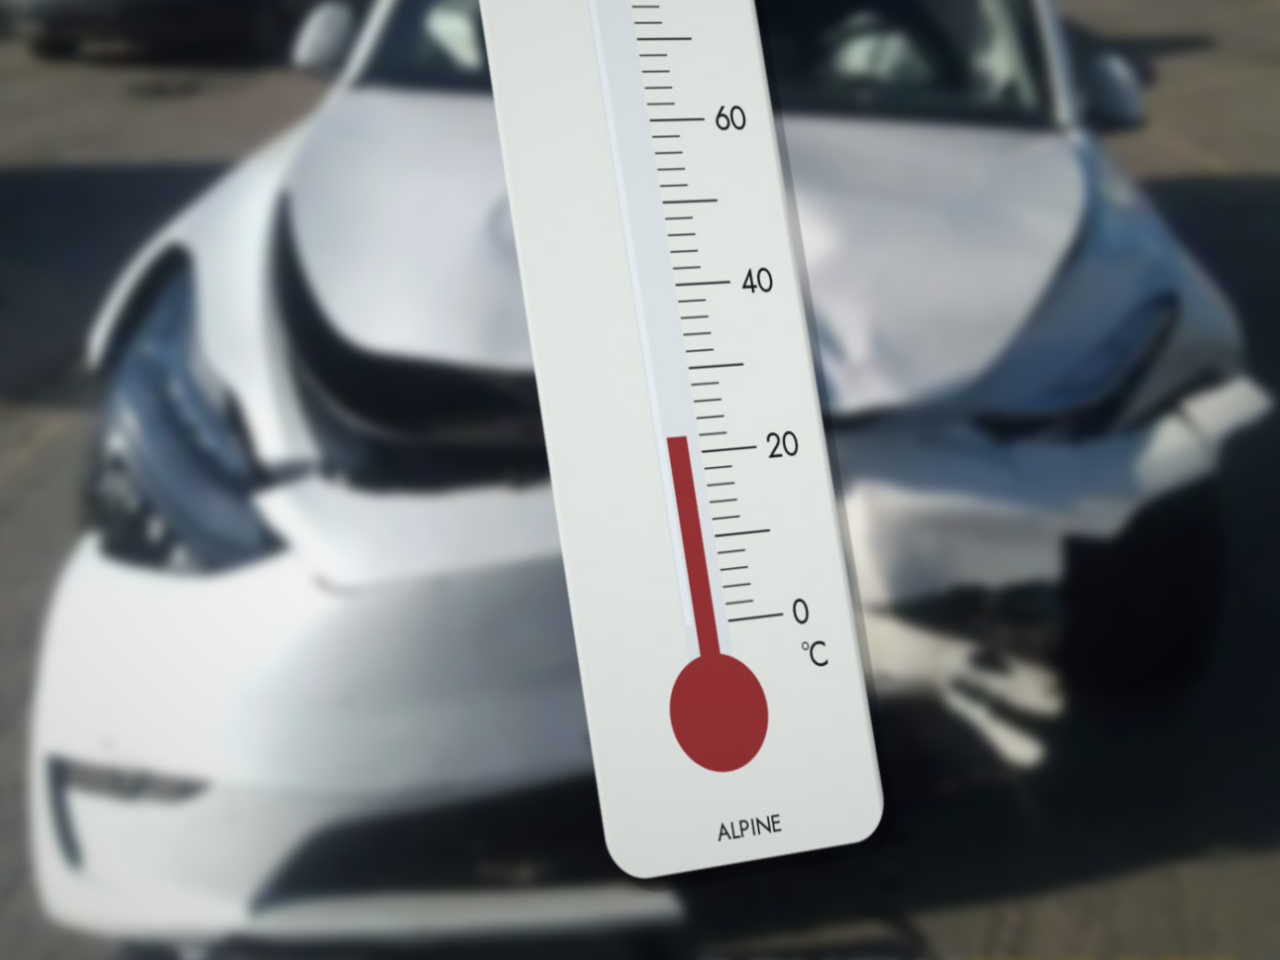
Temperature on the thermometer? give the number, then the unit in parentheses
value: 22 (°C)
